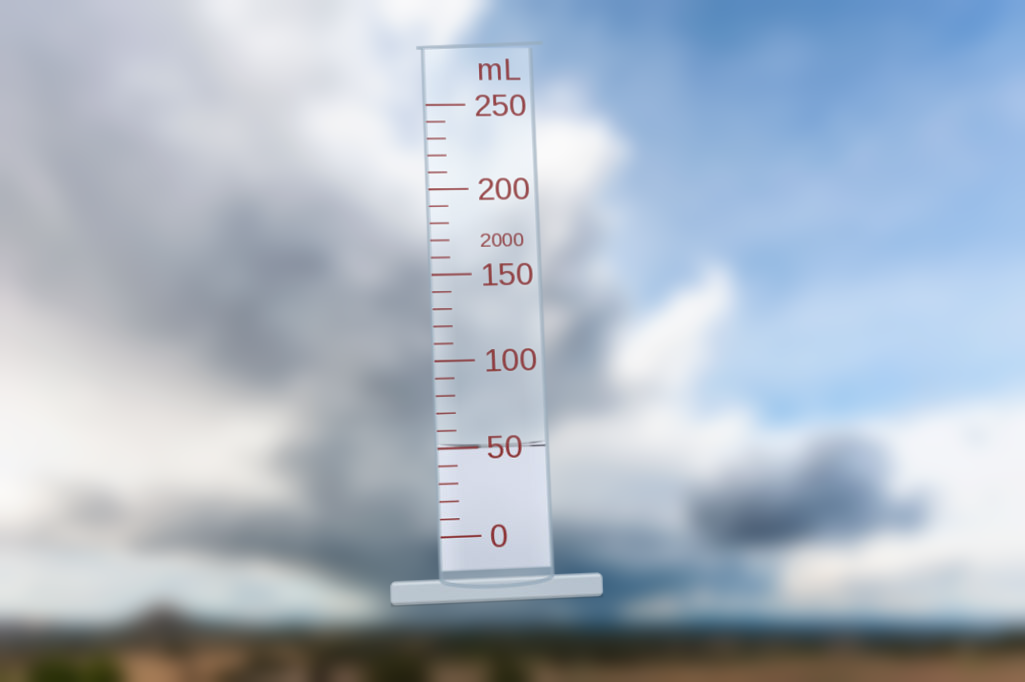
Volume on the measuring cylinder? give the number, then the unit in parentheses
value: 50 (mL)
